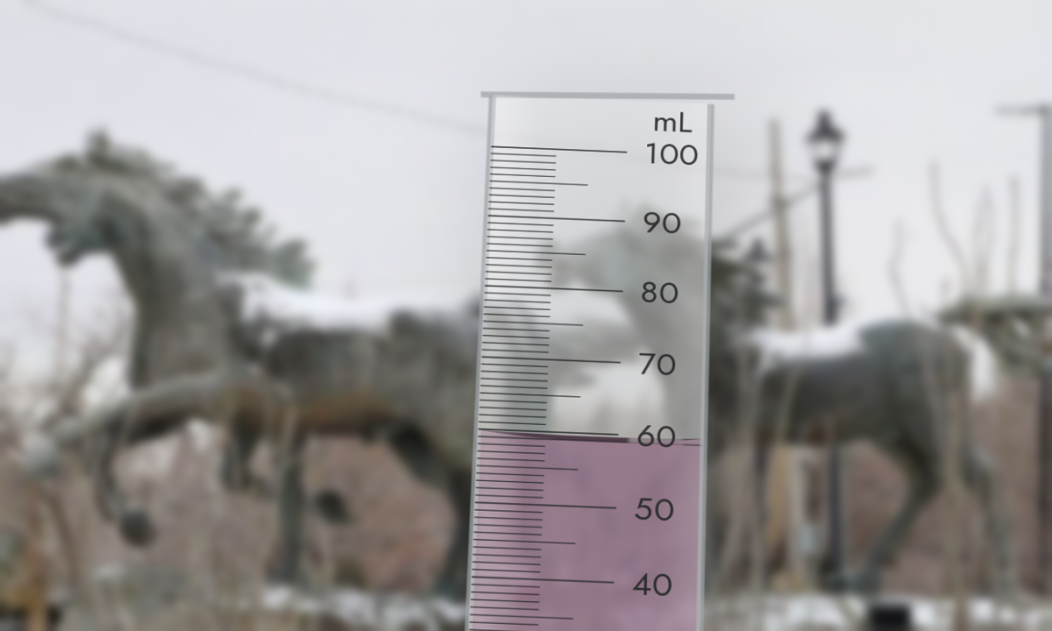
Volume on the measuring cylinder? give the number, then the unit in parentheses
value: 59 (mL)
